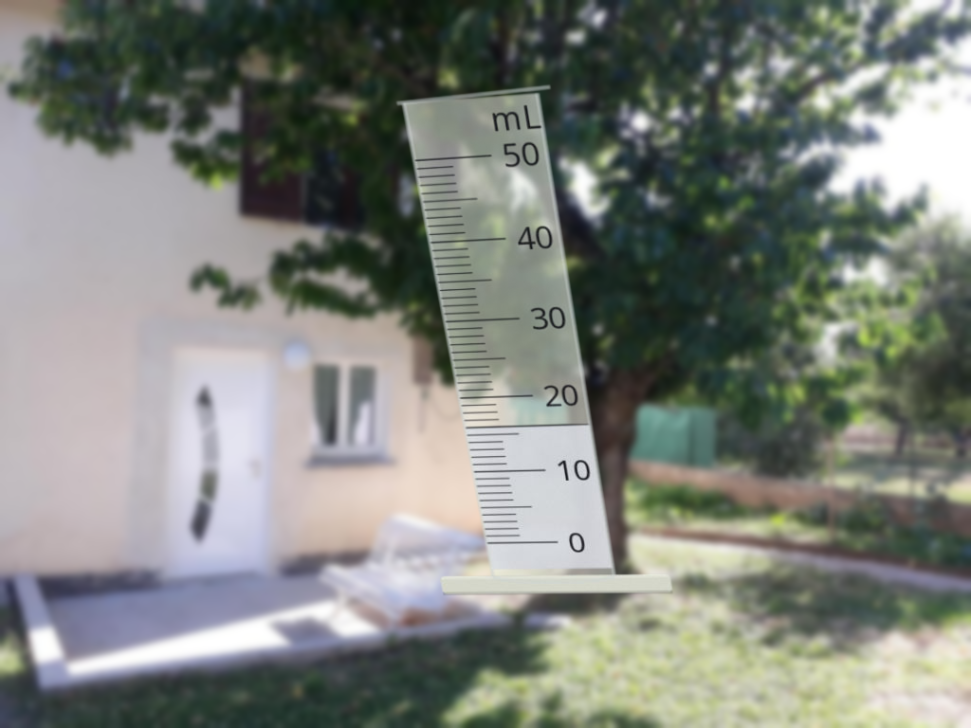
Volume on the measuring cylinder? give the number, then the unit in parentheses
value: 16 (mL)
